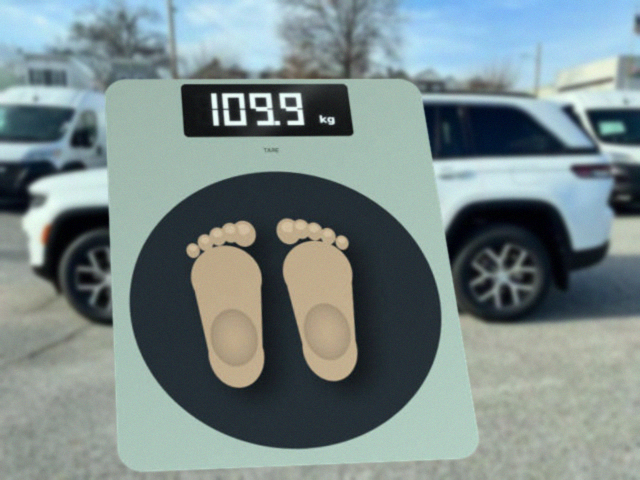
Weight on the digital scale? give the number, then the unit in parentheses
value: 109.9 (kg)
